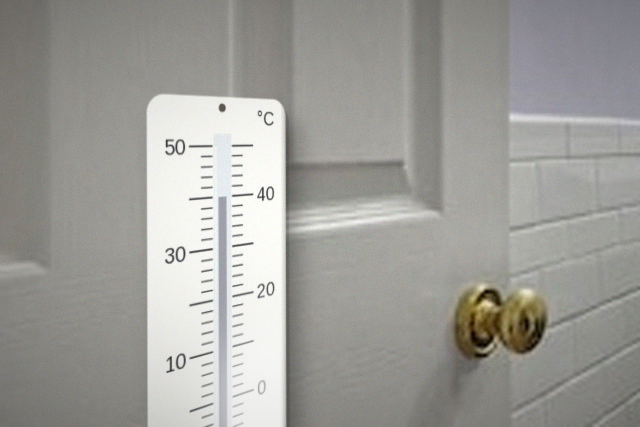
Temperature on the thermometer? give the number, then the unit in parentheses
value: 40 (°C)
